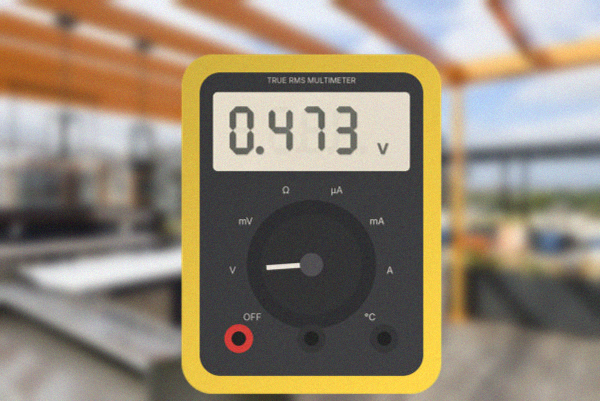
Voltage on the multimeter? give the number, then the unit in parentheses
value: 0.473 (V)
